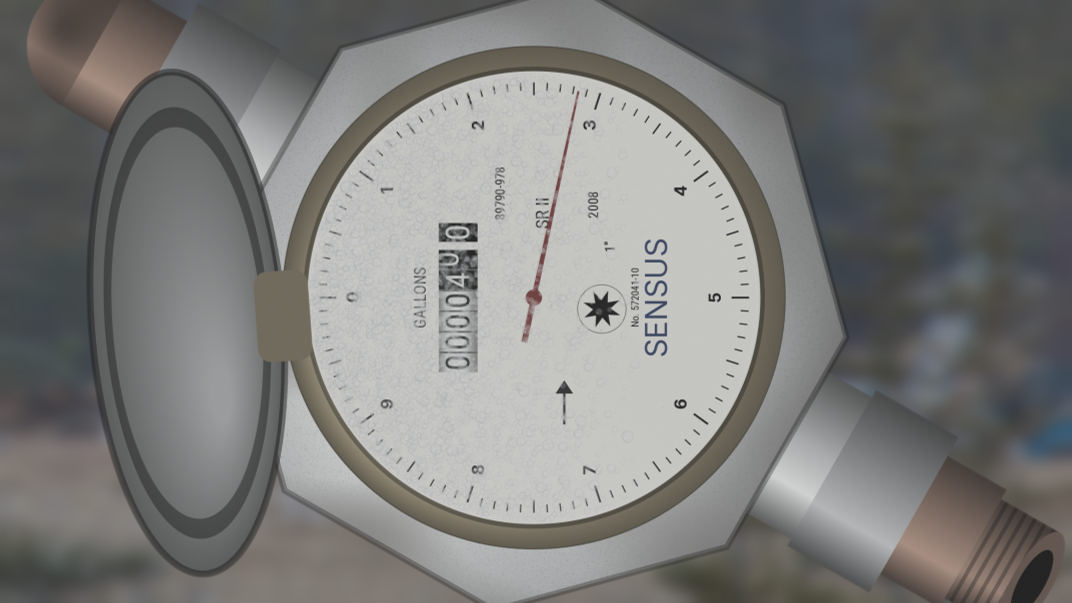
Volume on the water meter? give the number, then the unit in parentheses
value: 402.8 (gal)
